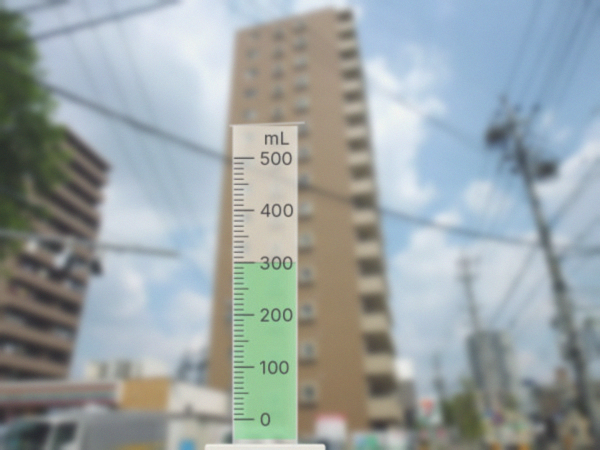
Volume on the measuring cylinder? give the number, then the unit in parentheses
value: 300 (mL)
